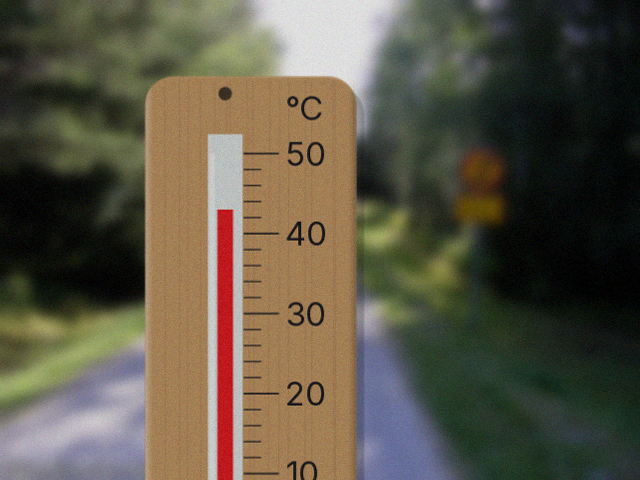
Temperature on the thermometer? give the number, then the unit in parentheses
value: 43 (°C)
